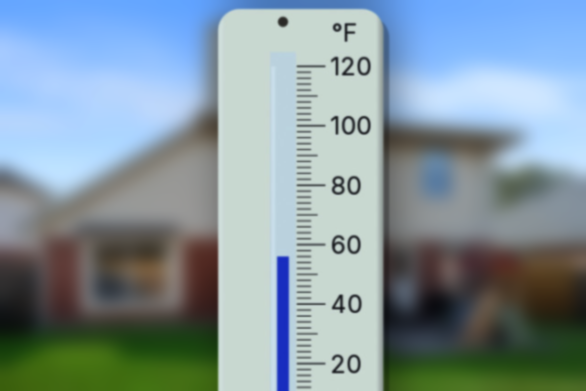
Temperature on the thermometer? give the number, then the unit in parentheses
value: 56 (°F)
